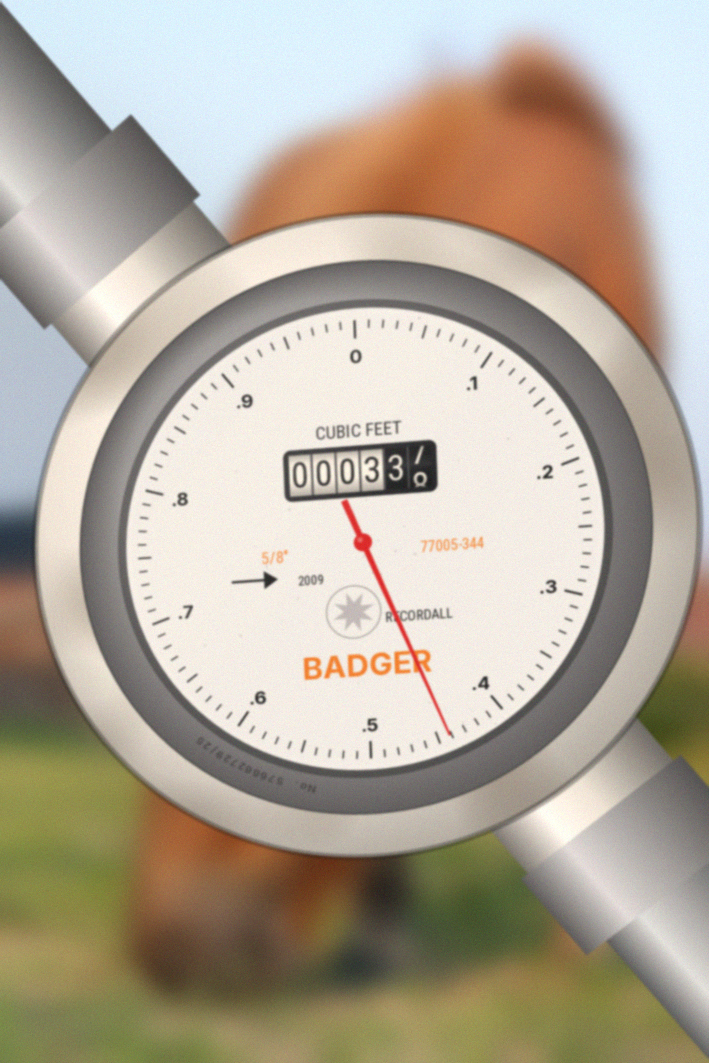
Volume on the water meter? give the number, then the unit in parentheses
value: 337.44 (ft³)
